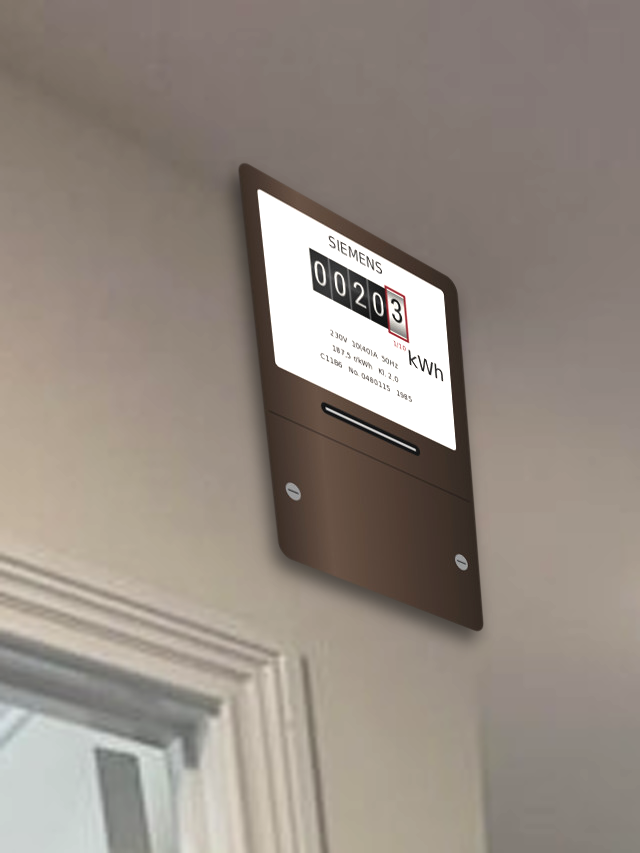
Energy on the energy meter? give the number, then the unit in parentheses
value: 20.3 (kWh)
